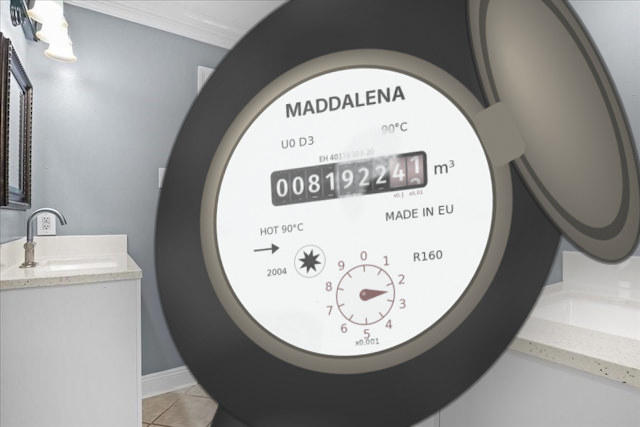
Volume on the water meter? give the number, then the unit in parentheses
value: 81922.412 (m³)
